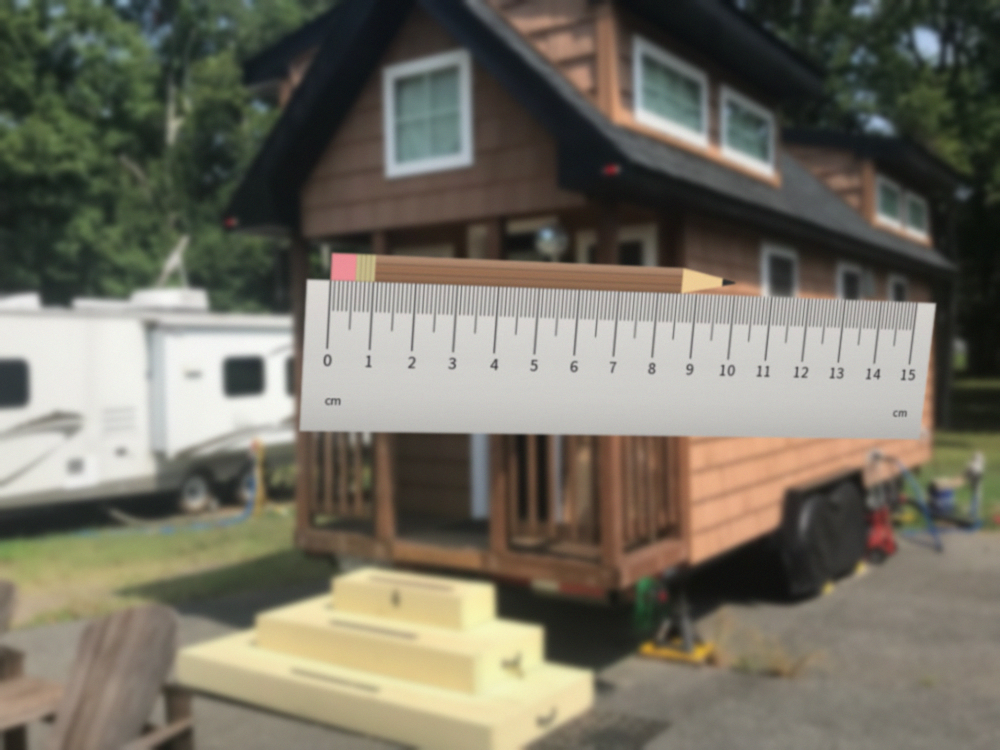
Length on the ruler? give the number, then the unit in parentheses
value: 10 (cm)
